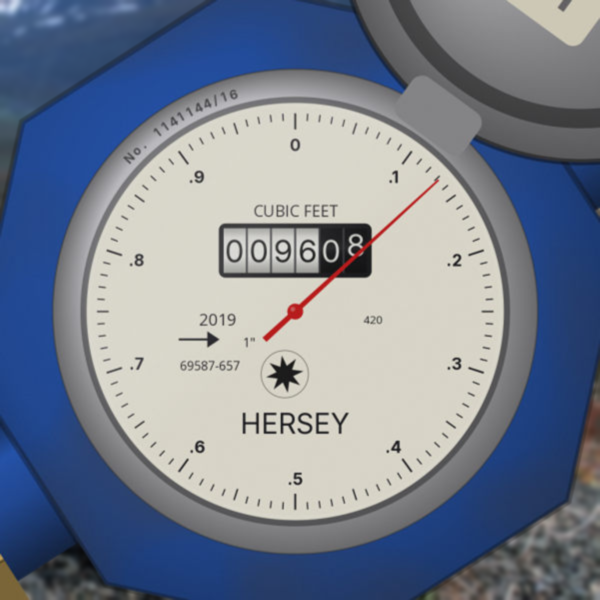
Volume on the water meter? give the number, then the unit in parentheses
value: 9608.13 (ft³)
